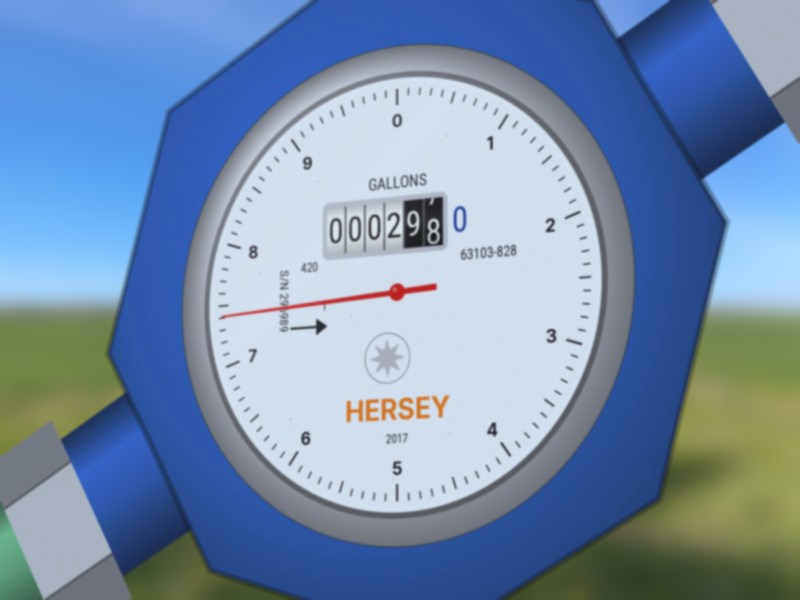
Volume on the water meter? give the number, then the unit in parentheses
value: 2977.4 (gal)
